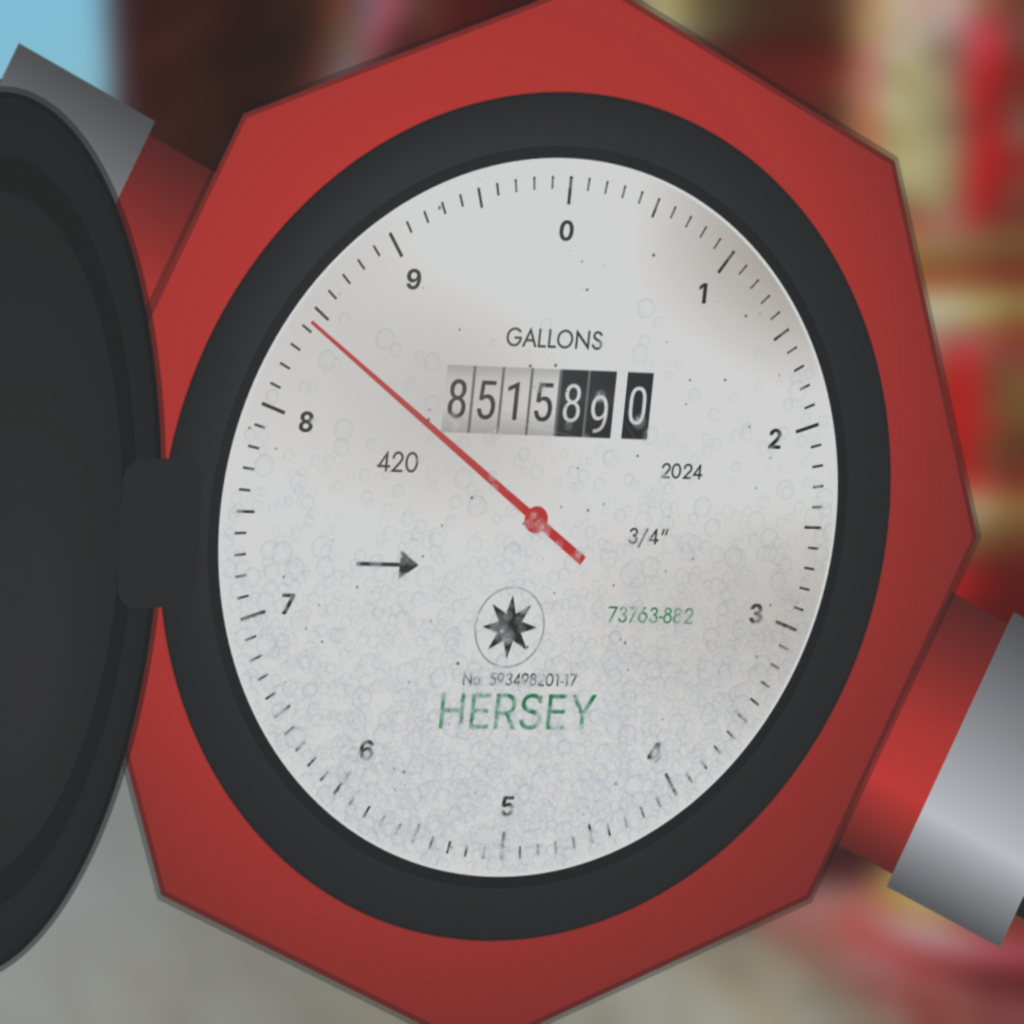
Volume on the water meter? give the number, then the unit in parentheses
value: 8515888.4 (gal)
